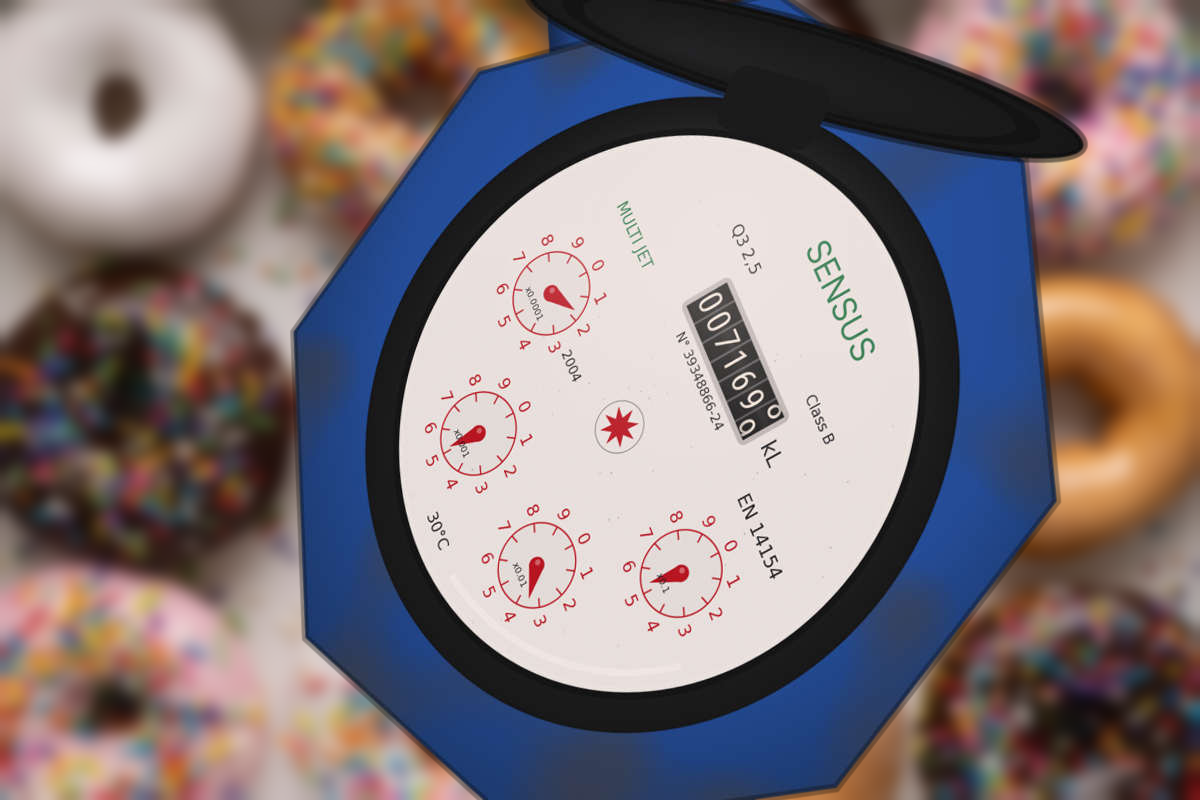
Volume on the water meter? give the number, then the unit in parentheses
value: 71698.5351 (kL)
